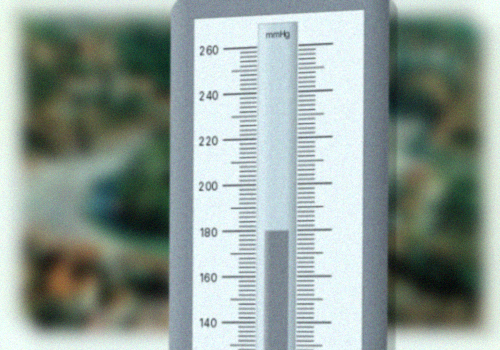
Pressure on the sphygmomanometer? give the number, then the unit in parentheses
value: 180 (mmHg)
